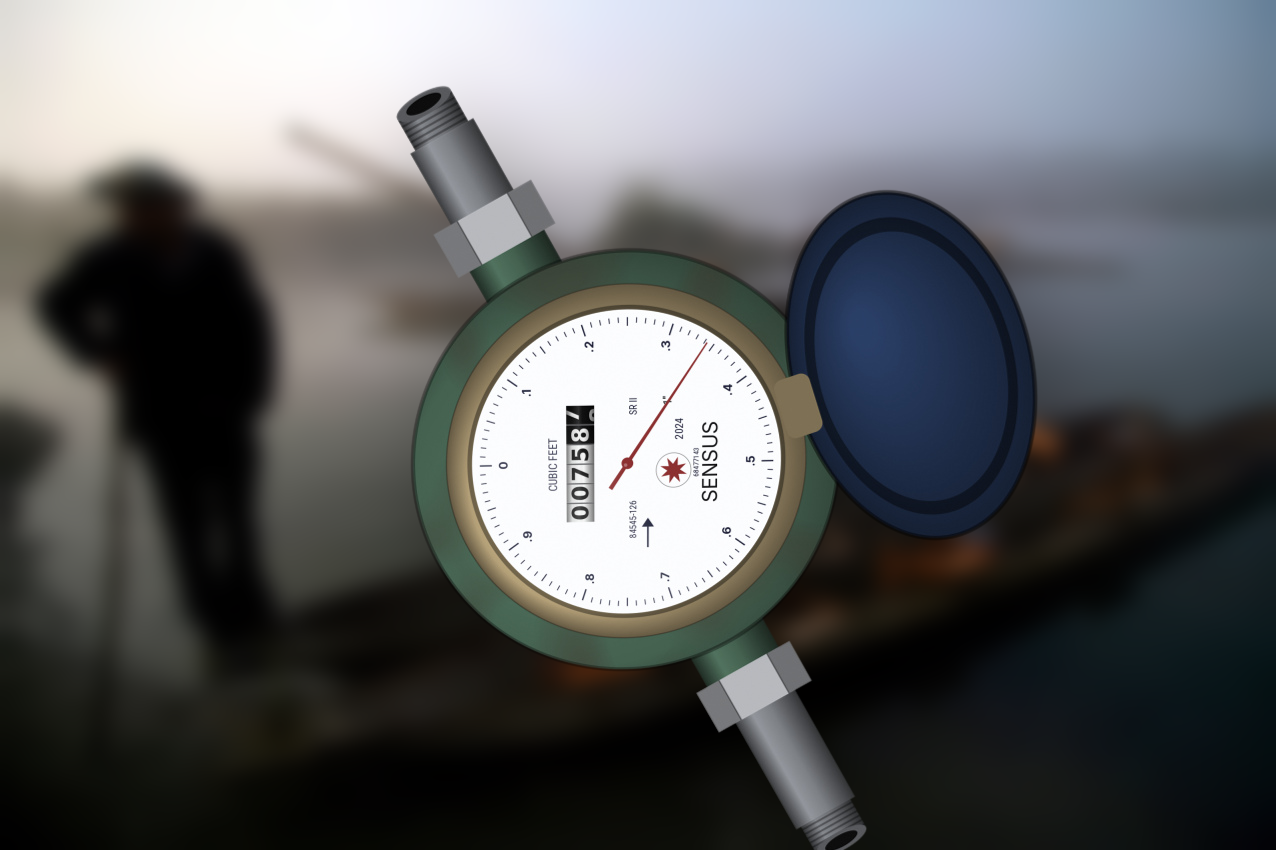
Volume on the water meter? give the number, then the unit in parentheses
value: 7587.34 (ft³)
